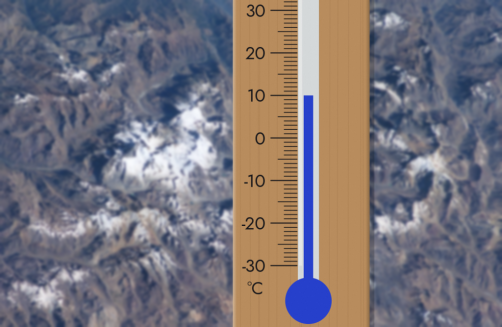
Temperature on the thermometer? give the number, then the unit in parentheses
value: 10 (°C)
